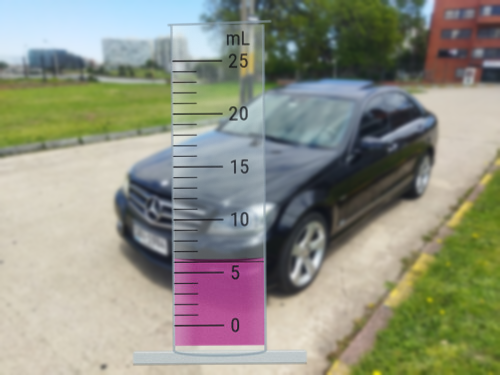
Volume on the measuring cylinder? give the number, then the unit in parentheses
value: 6 (mL)
